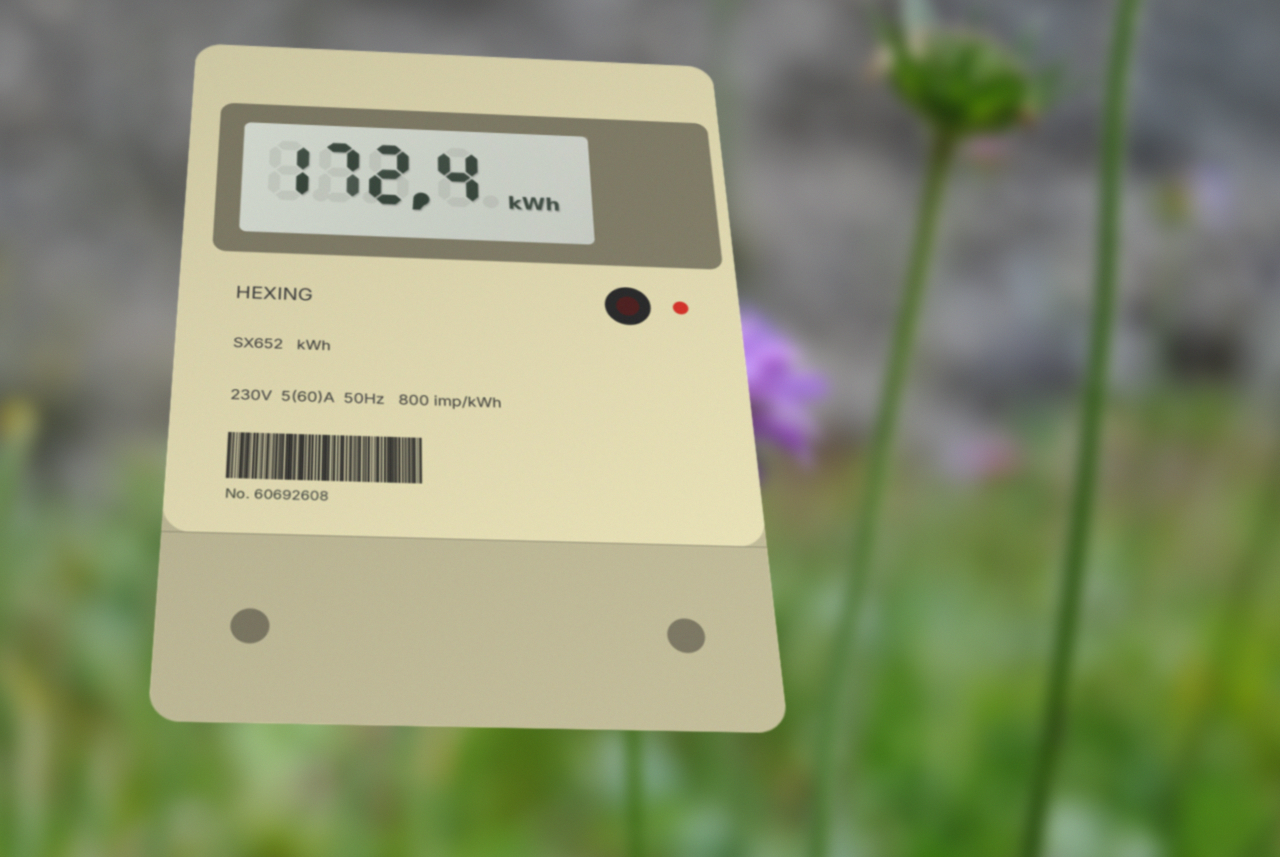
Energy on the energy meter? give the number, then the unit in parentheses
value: 172.4 (kWh)
